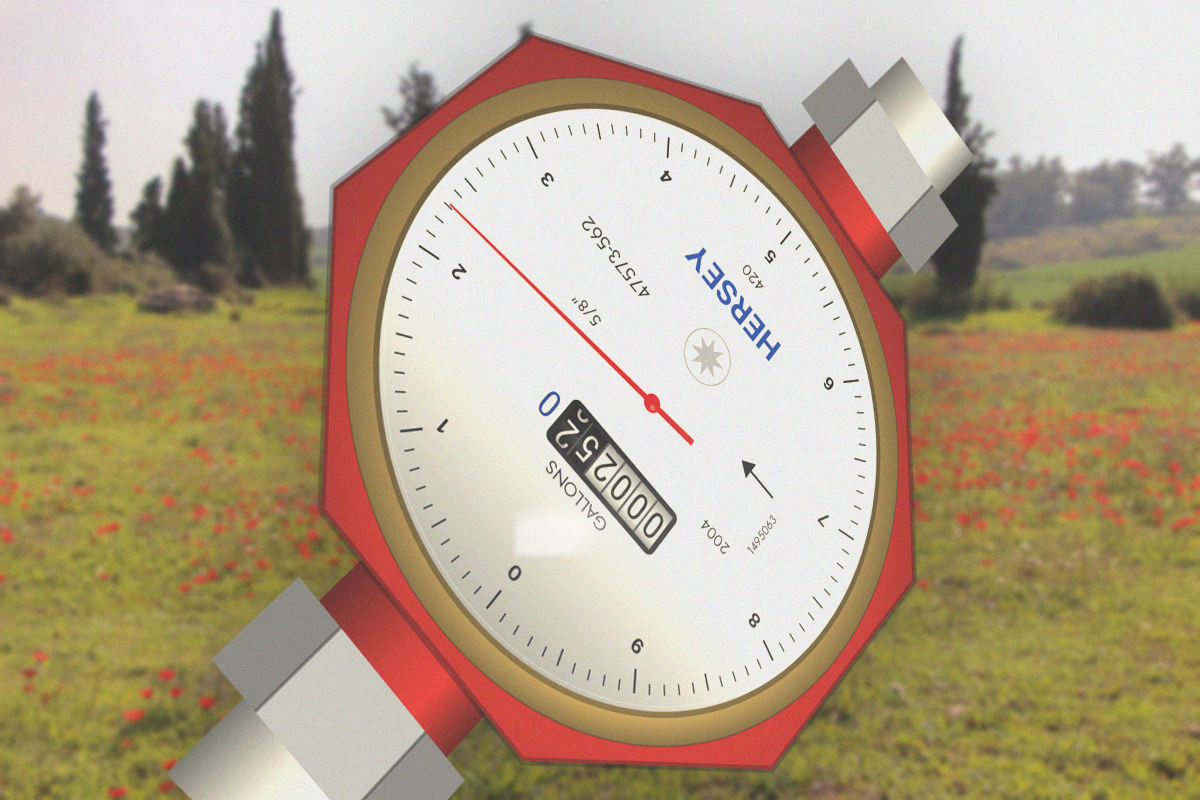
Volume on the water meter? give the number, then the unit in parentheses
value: 2522.3 (gal)
